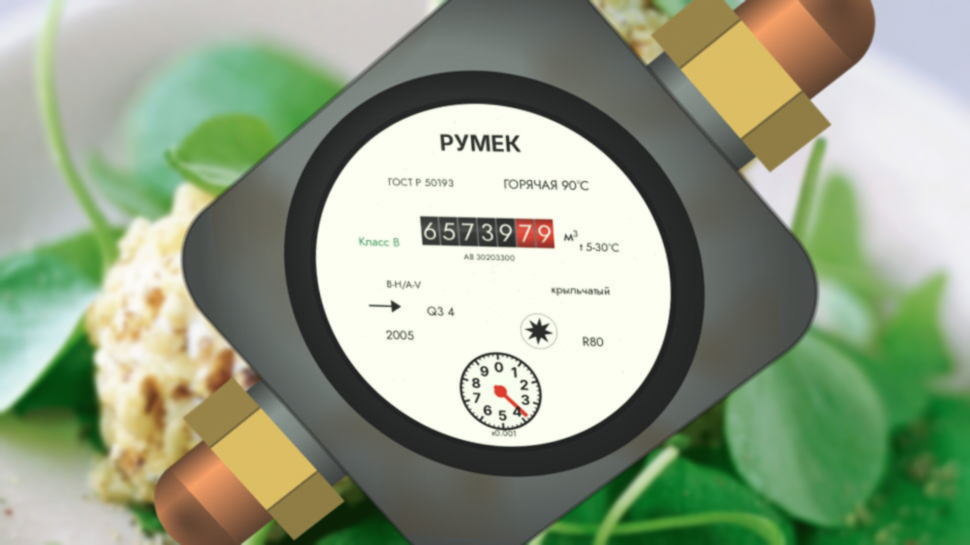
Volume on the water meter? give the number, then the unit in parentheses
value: 65739.793 (m³)
